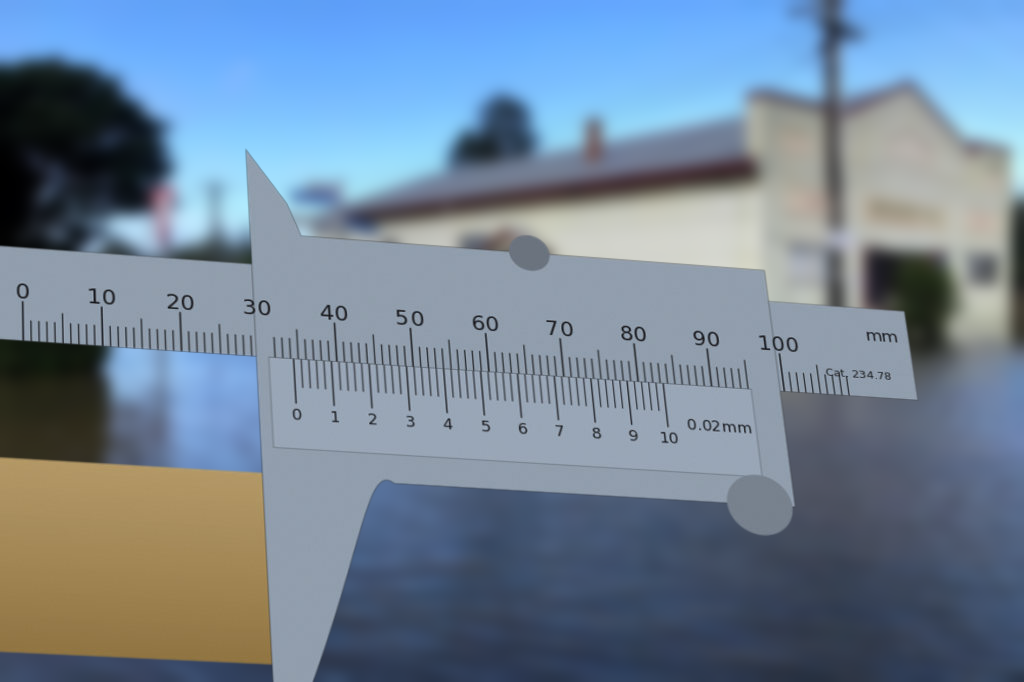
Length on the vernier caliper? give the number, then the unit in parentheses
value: 34.4 (mm)
